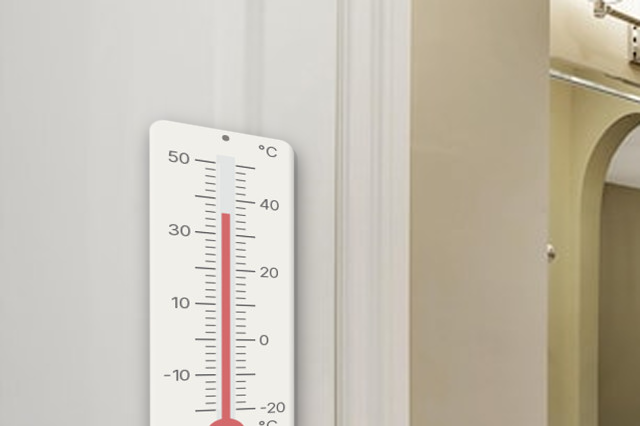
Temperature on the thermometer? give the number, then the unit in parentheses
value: 36 (°C)
